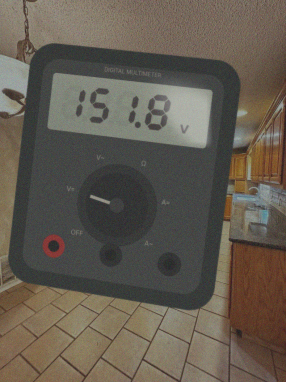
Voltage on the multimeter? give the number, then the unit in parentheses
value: 151.8 (V)
